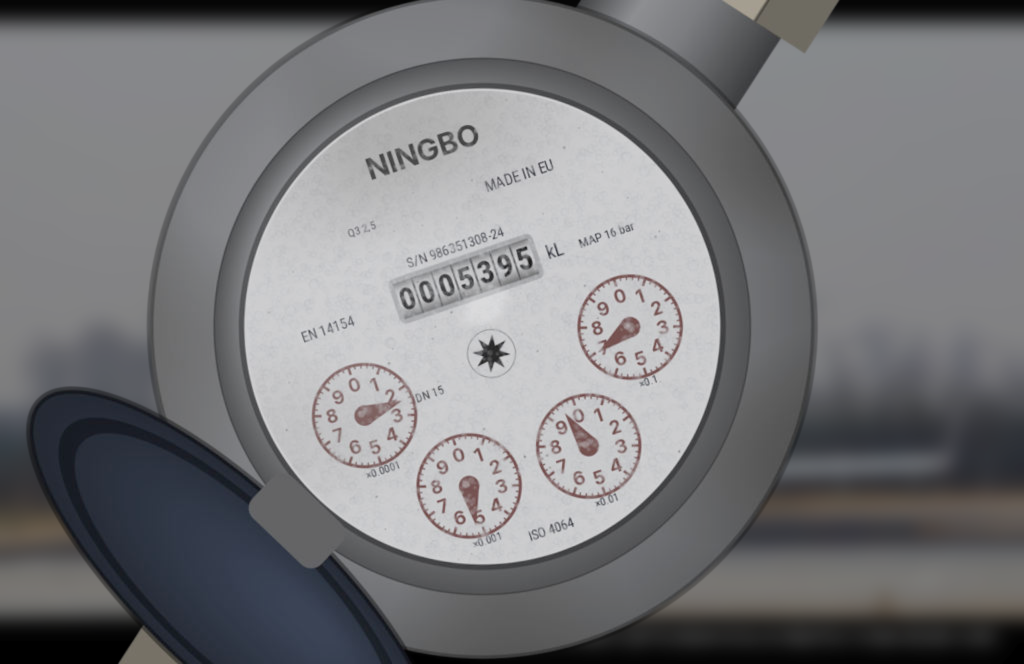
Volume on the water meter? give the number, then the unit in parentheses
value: 5395.6952 (kL)
